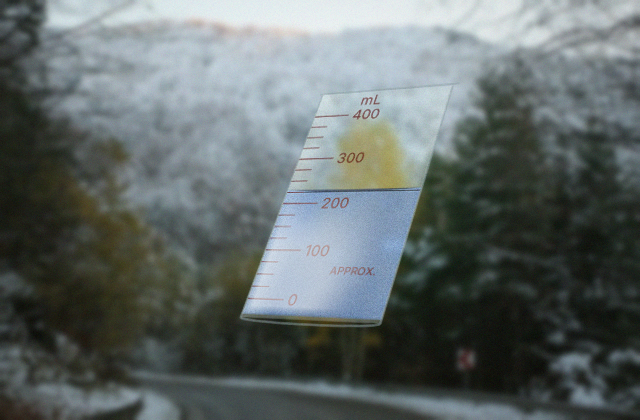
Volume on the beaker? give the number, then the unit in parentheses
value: 225 (mL)
